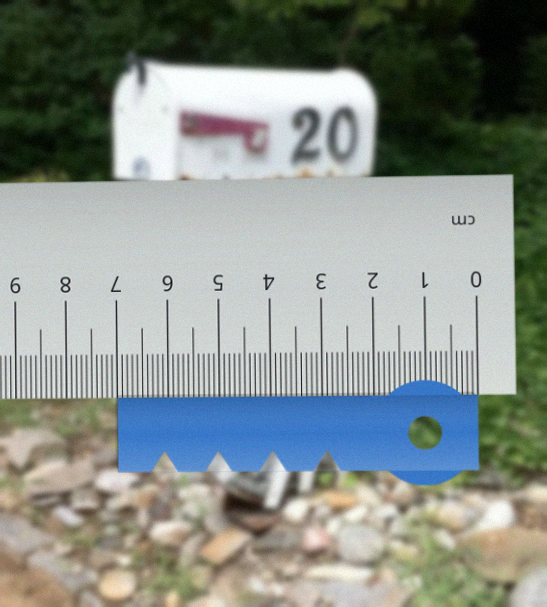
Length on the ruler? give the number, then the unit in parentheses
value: 7 (cm)
